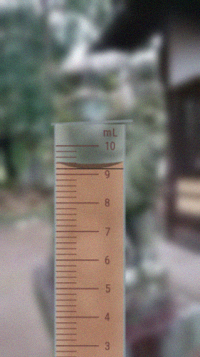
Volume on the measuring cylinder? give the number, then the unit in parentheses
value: 9.2 (mL)
